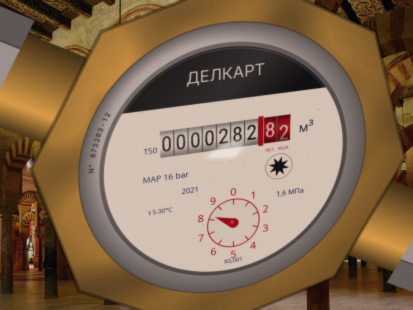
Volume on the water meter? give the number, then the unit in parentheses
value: 282.818 (m³)
